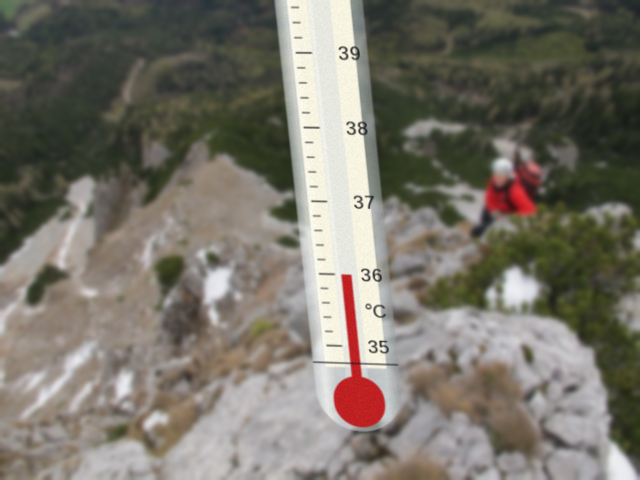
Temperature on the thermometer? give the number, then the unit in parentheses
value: 36 (°C)
